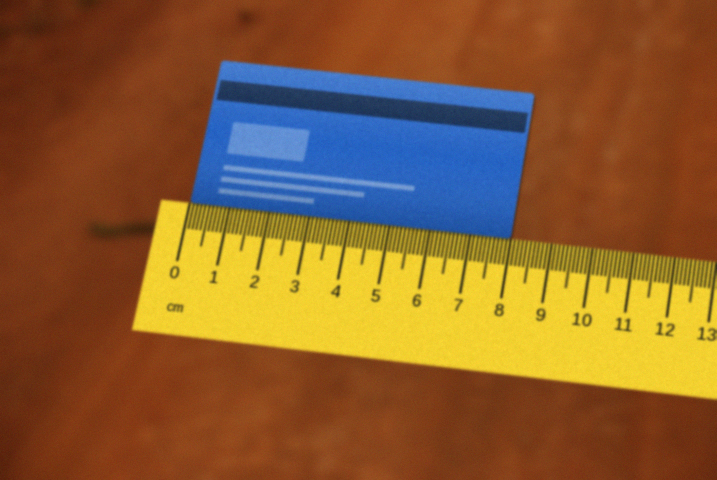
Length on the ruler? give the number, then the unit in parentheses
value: 8 (cm)
